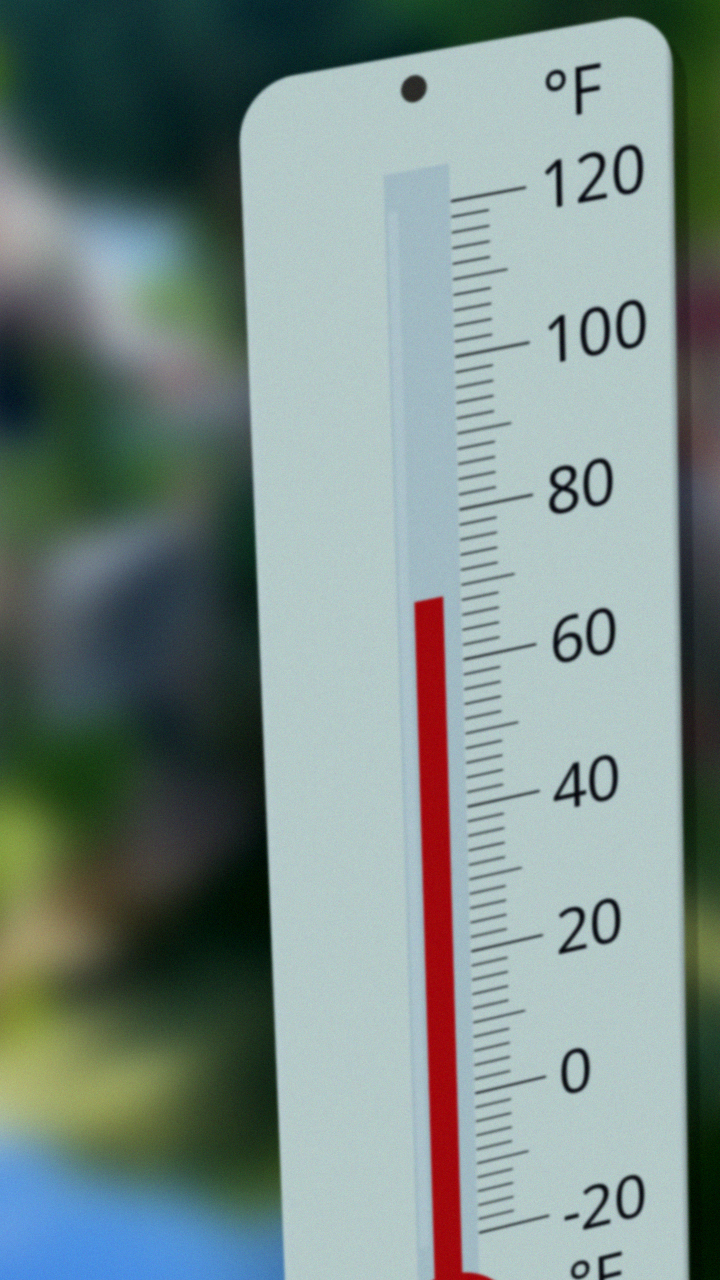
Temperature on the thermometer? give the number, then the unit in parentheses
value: 69 (°F)
